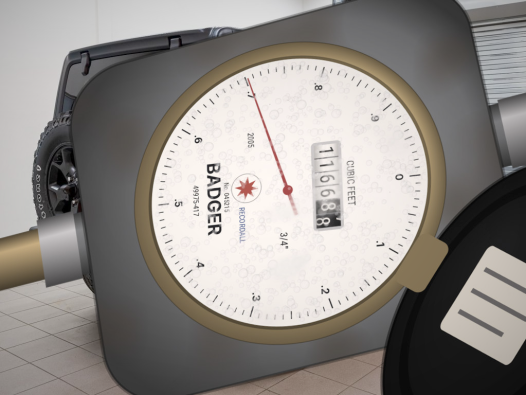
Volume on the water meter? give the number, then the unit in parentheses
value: 116687.70 (ft³)
